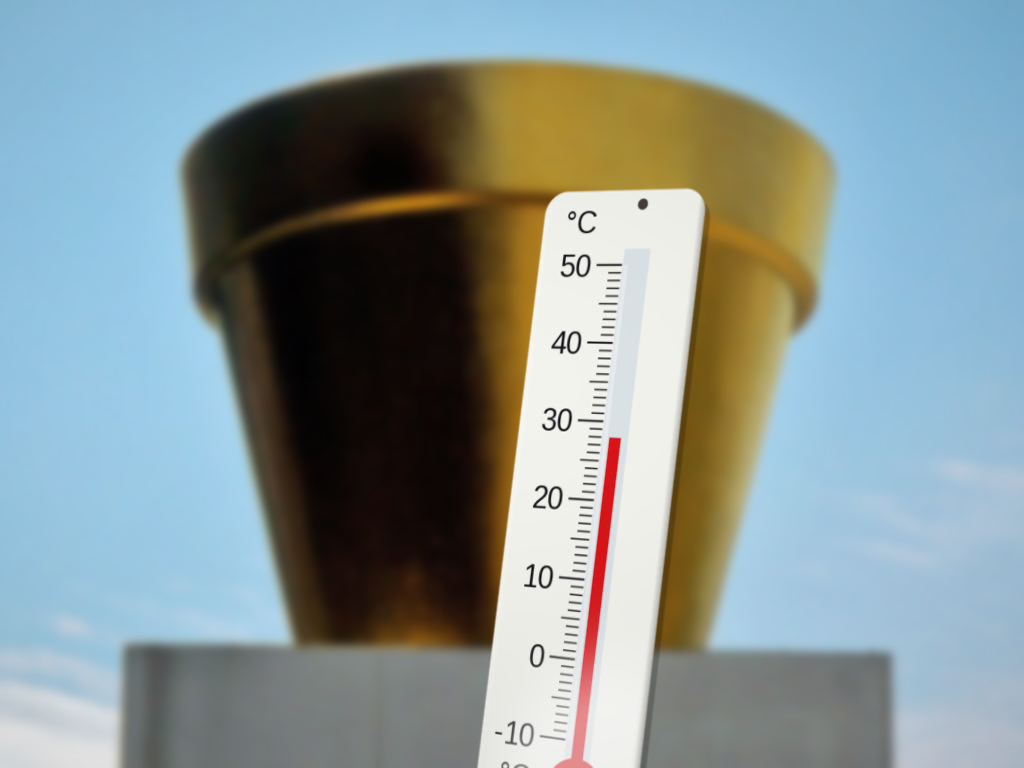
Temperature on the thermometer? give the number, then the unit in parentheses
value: 28 (°C)
